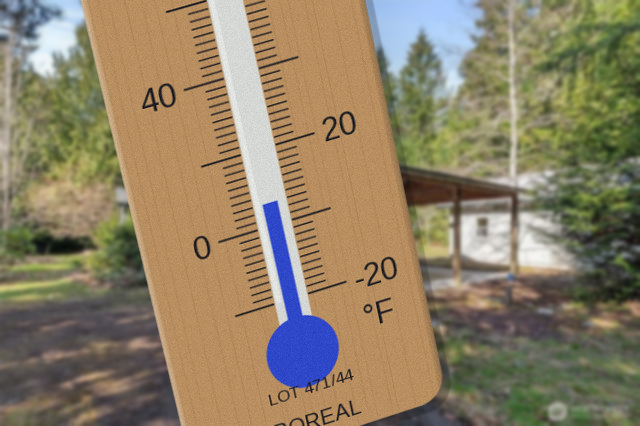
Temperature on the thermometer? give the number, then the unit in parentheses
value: 6 (°F)
